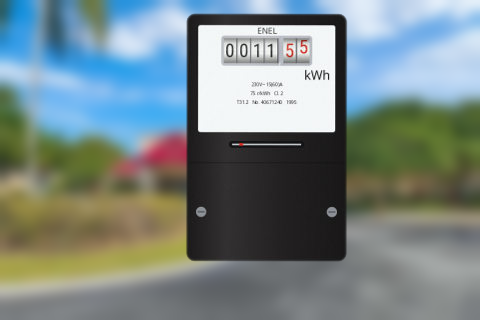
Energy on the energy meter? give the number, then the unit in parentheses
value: 11.55 (kWh)
